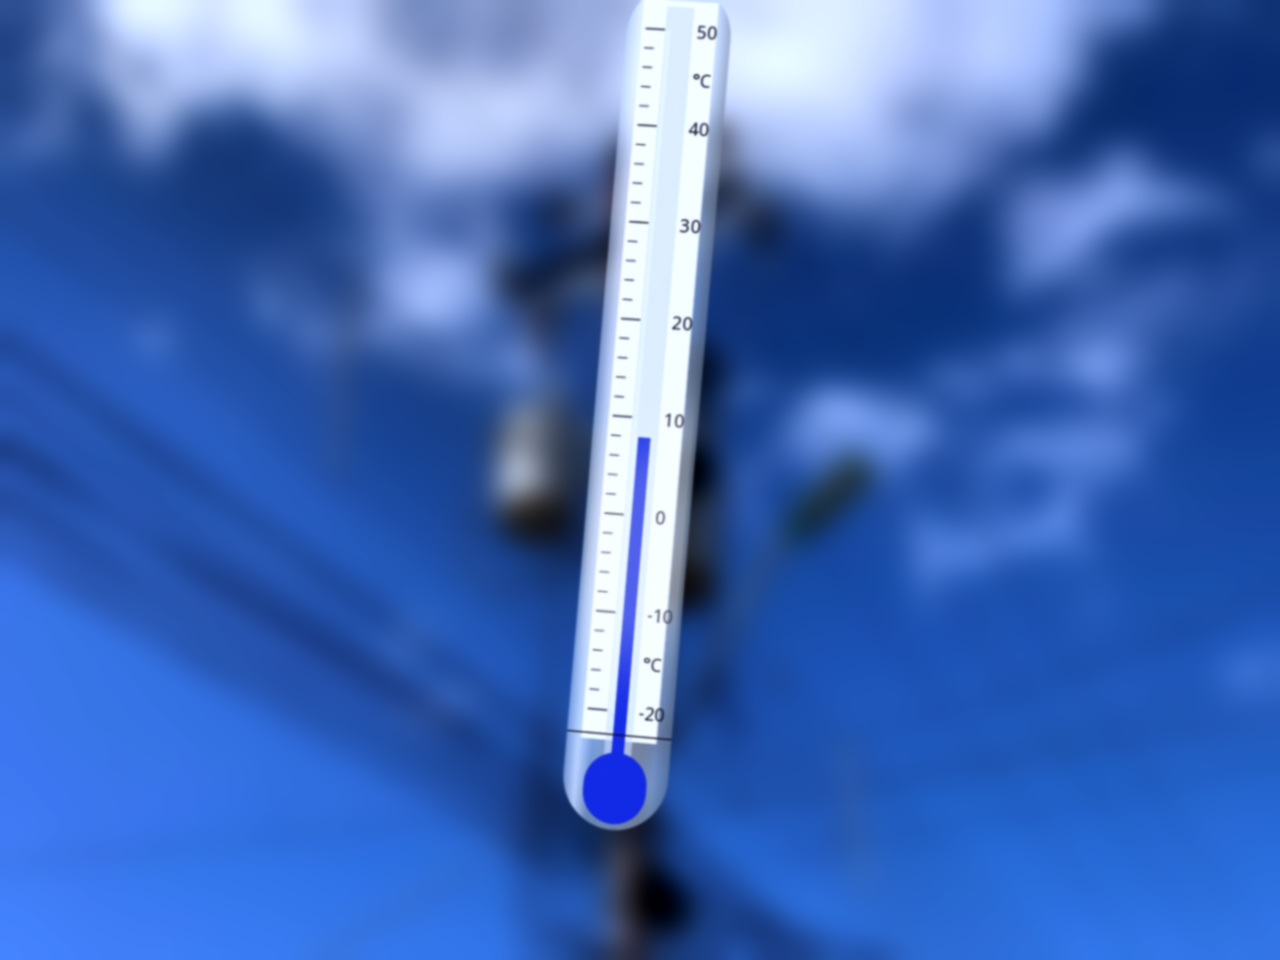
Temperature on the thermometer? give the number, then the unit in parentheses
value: 8 (°C)
